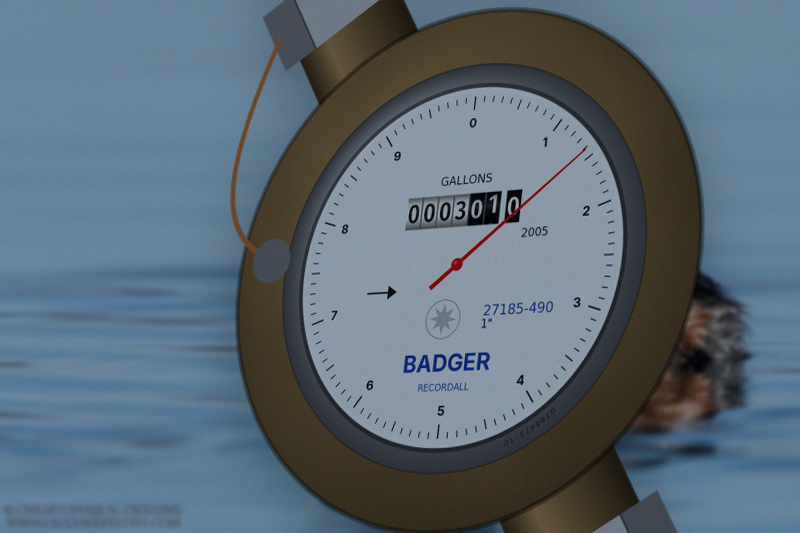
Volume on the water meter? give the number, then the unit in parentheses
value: 3011.4 (gal)
